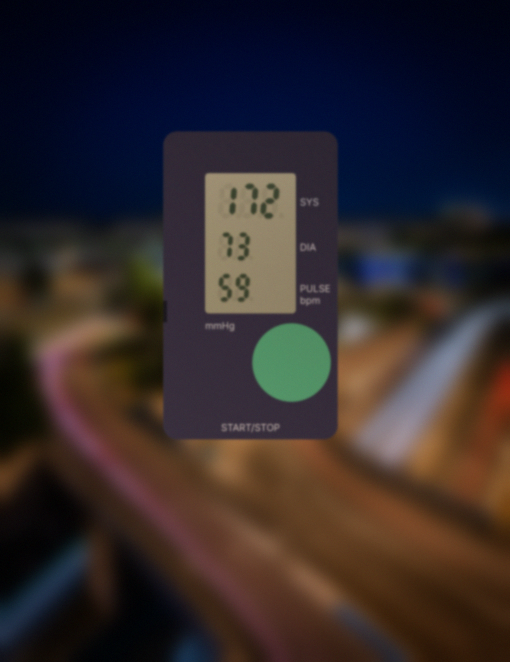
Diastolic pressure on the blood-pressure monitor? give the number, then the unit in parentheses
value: 73 (mmHg)
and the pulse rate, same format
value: 59 (bpm)
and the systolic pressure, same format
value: 172 (mmHg)
